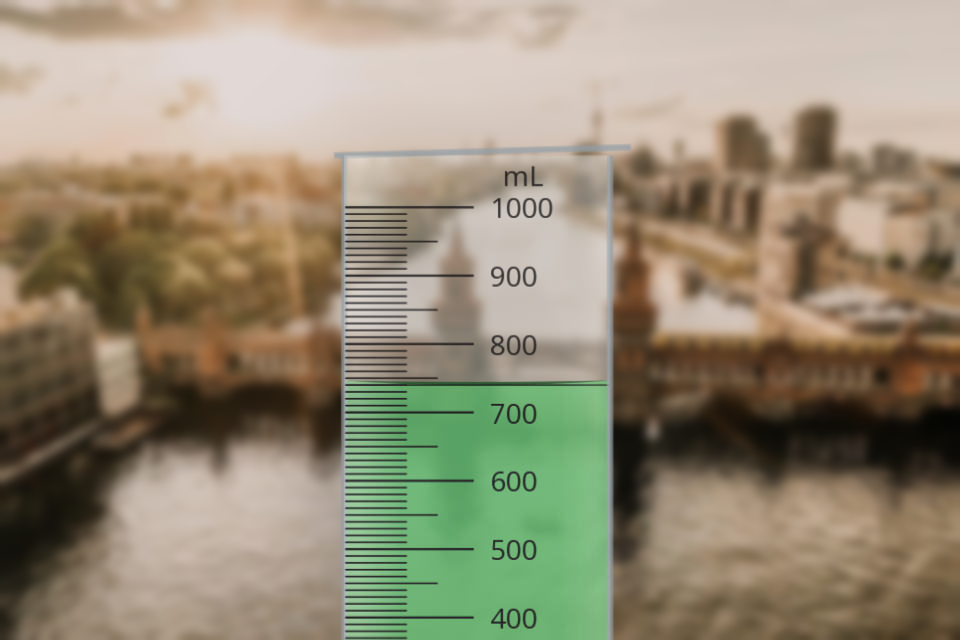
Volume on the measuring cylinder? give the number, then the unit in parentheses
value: 740 (mL)
